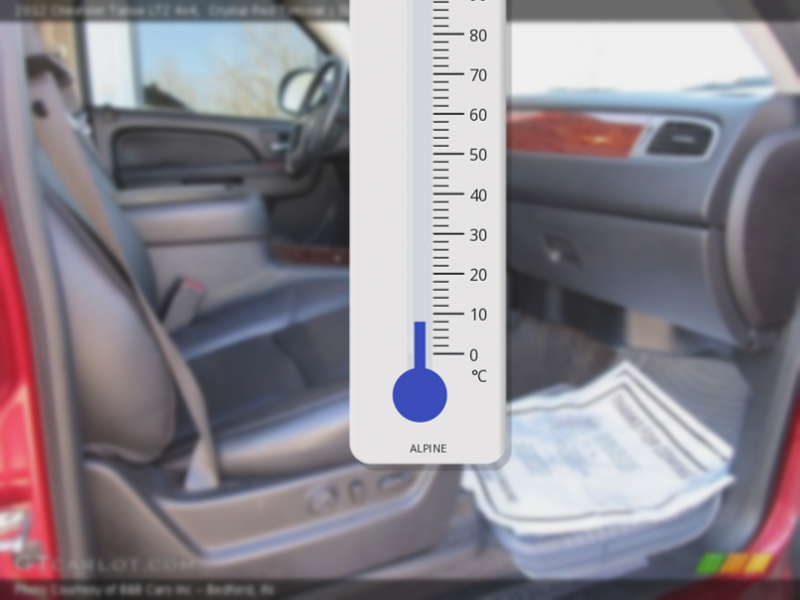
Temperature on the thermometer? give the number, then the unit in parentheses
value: 8 (°C)
